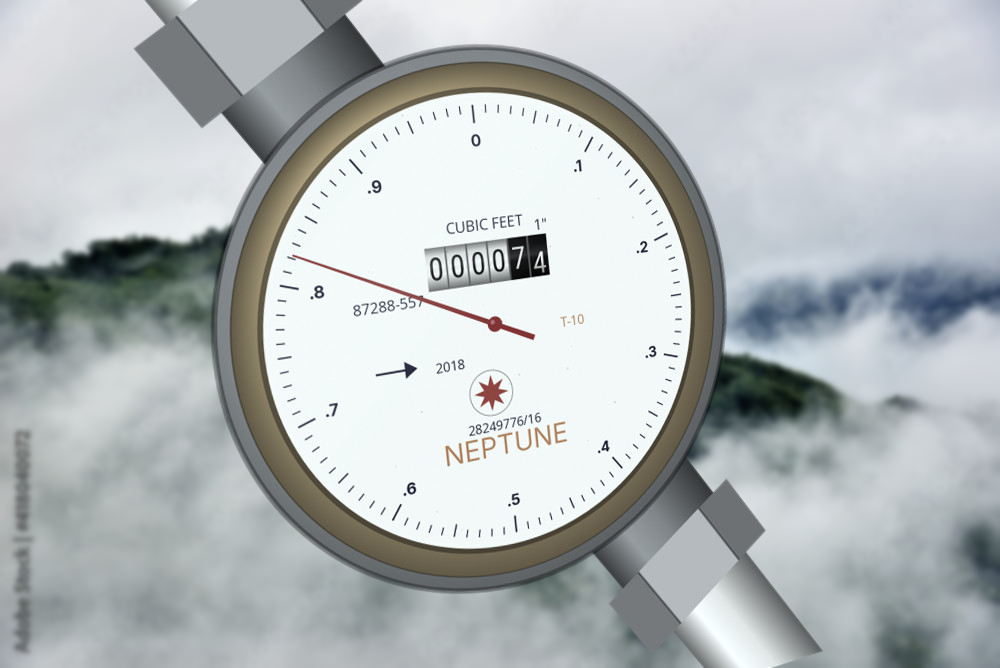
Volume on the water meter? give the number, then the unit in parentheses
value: 73.82 (ft³)
